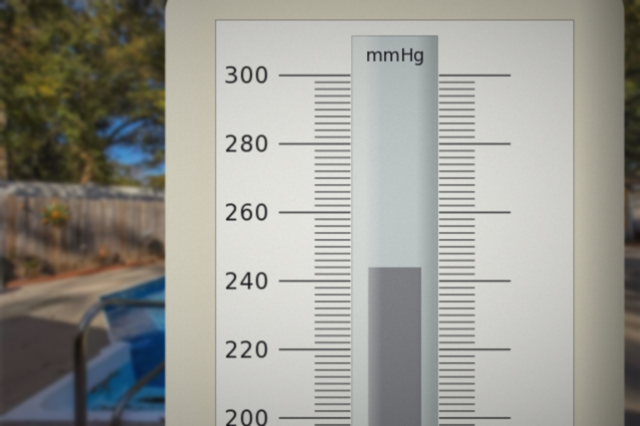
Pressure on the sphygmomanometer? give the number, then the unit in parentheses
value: 244 (mmHg)
